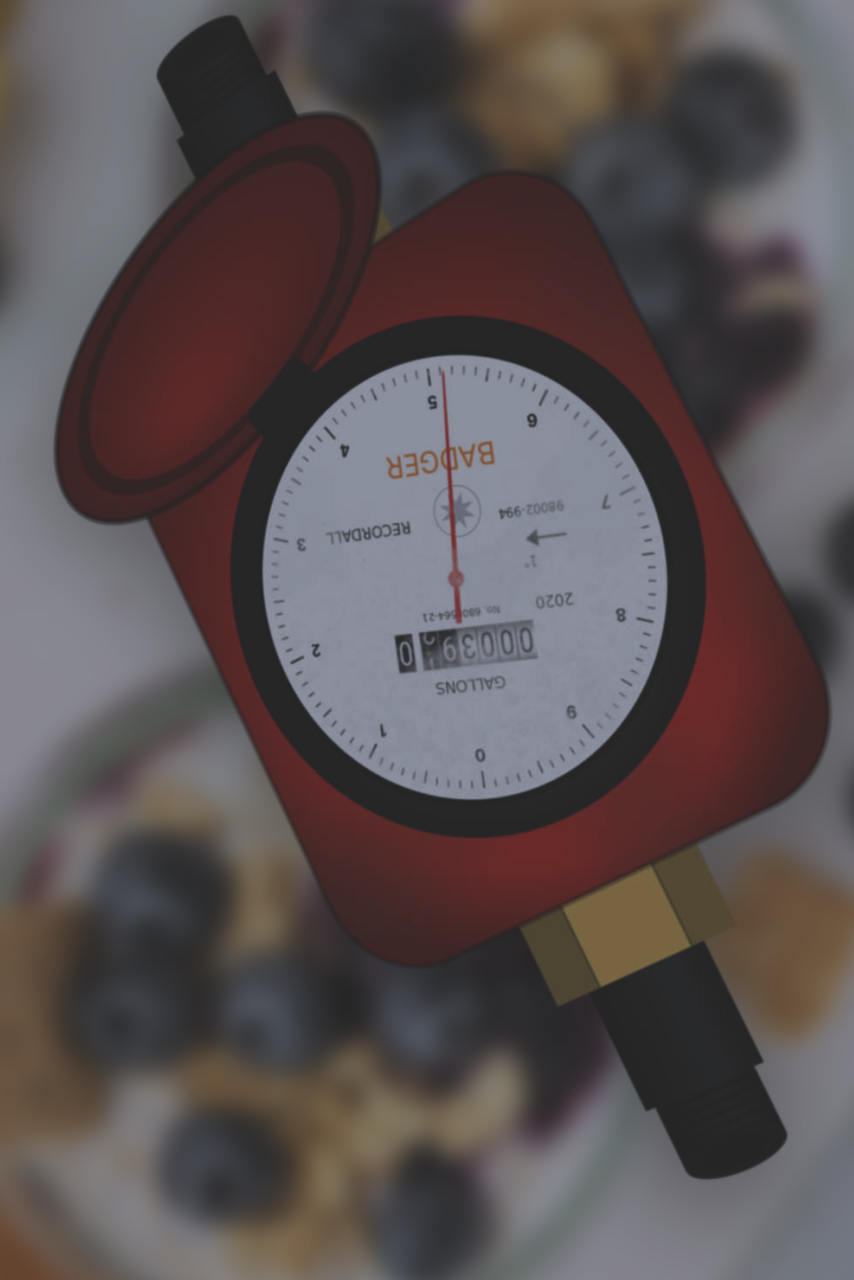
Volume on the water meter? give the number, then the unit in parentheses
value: 3915.1 (gal)
